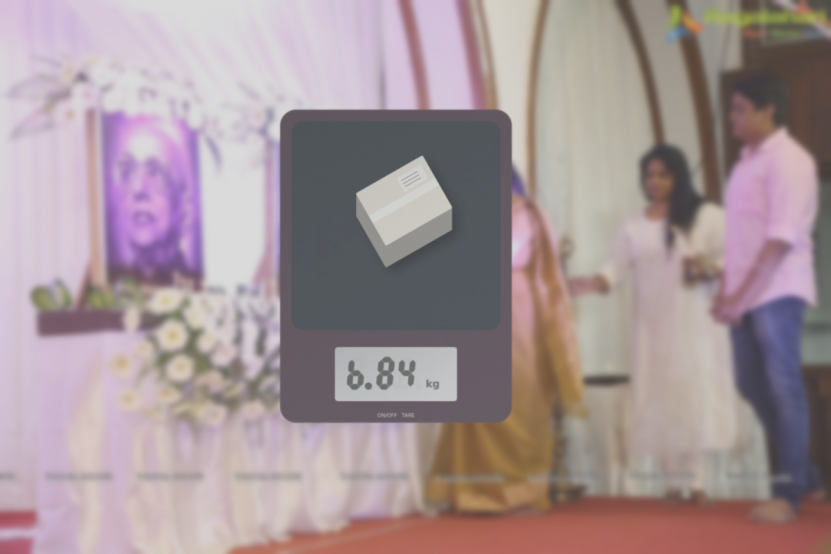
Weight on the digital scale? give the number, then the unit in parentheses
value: 6.84 (kg)
